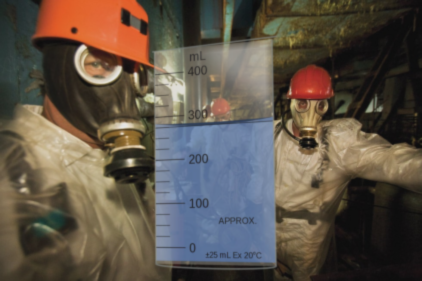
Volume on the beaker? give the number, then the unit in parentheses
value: 275 (mL)
